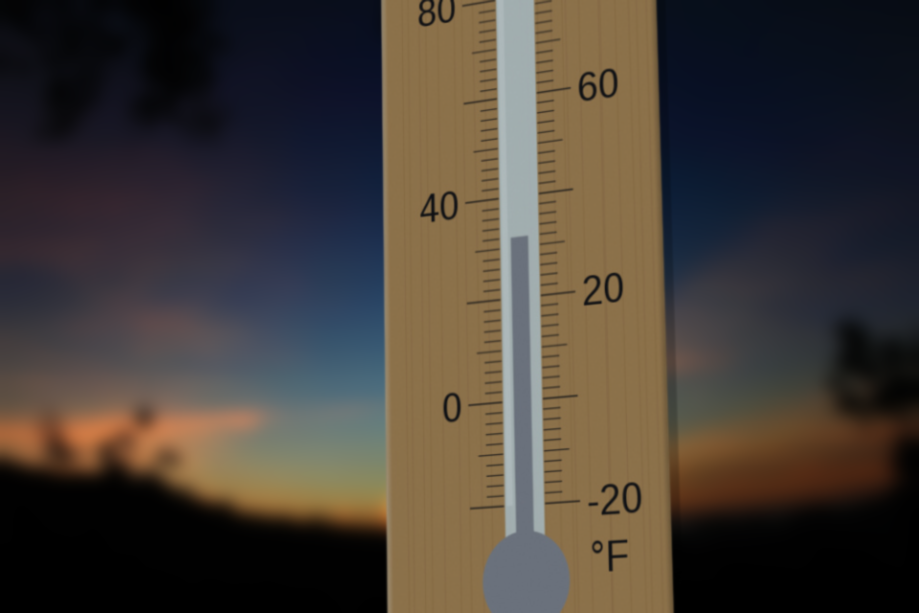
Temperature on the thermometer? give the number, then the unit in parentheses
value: 32 (°F)
